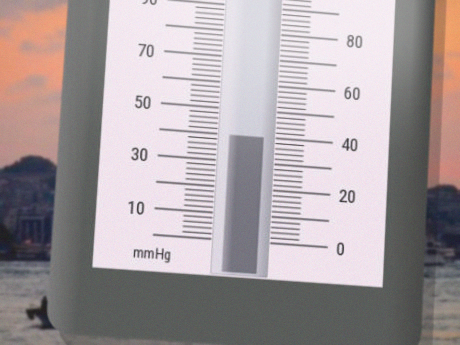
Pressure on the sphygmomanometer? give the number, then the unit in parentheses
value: 40 (mmHg)
